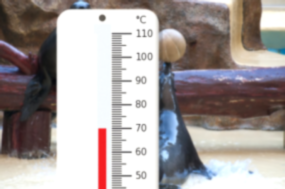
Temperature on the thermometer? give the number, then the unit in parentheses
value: 70 (°C)
